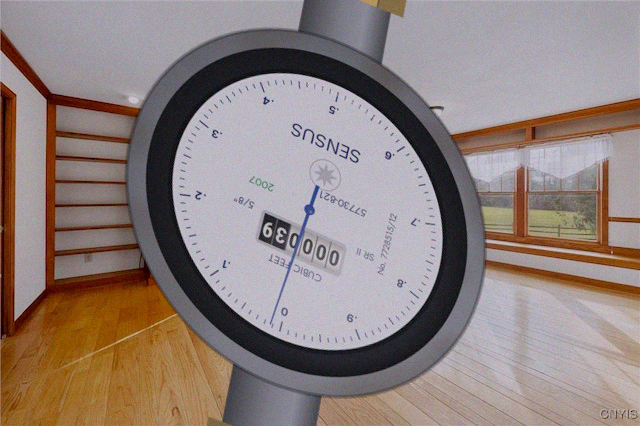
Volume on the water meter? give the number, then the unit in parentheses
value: 39.01 (ft³)
